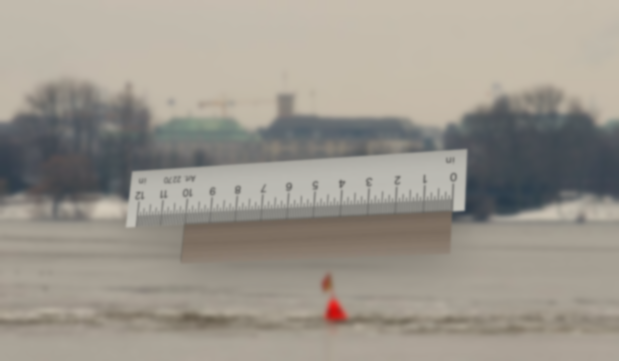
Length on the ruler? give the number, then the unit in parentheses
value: 10 (in)
